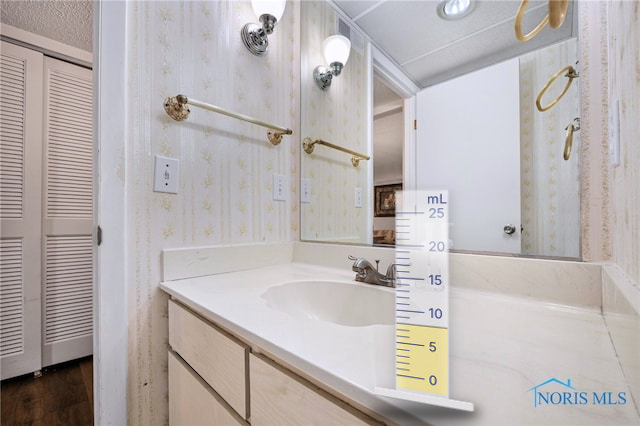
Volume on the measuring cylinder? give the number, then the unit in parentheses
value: 8 (mL)
